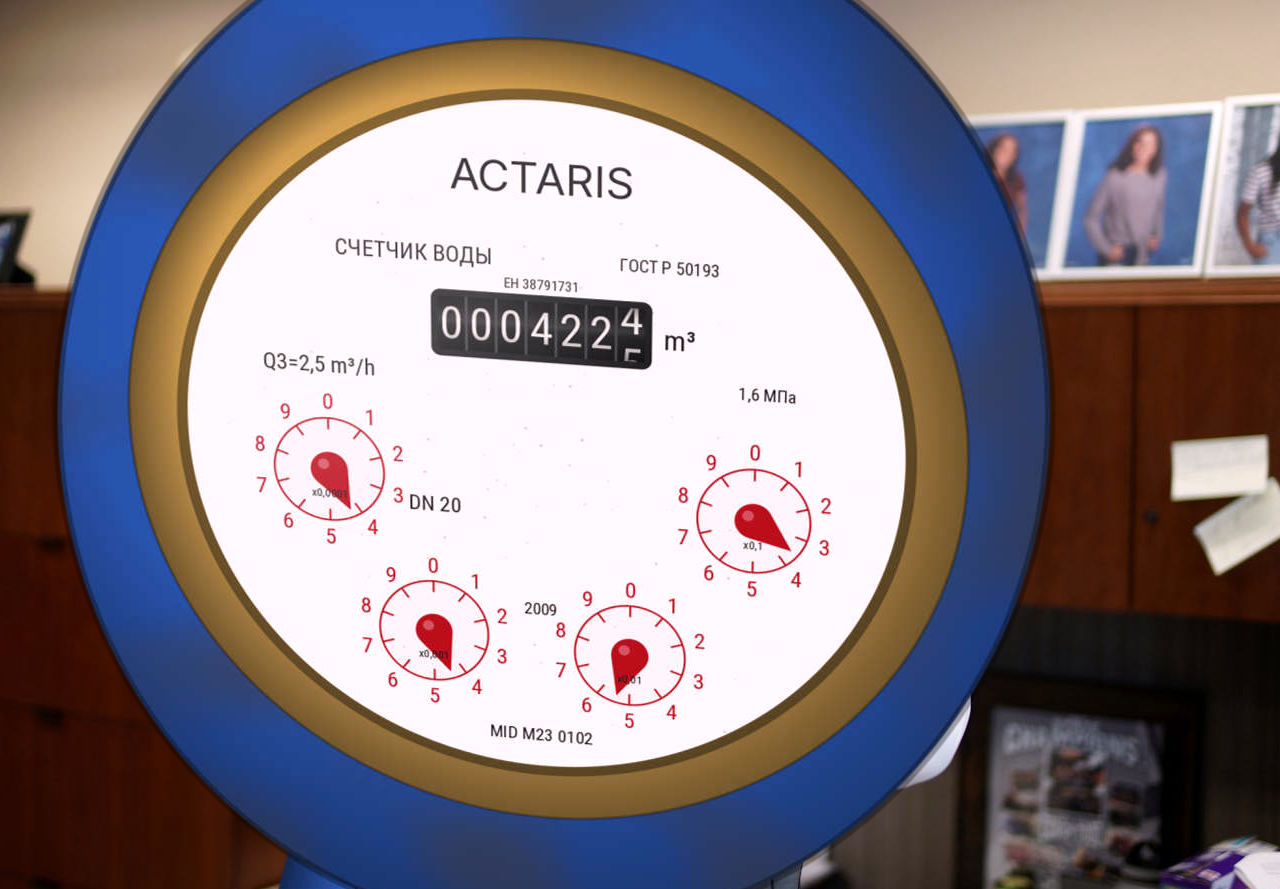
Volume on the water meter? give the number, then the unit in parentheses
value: 4224.3544 (m³)
